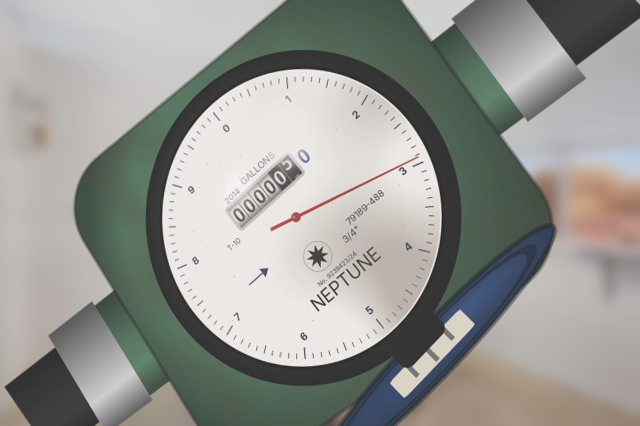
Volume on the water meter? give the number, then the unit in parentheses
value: 52.9 (gal)
